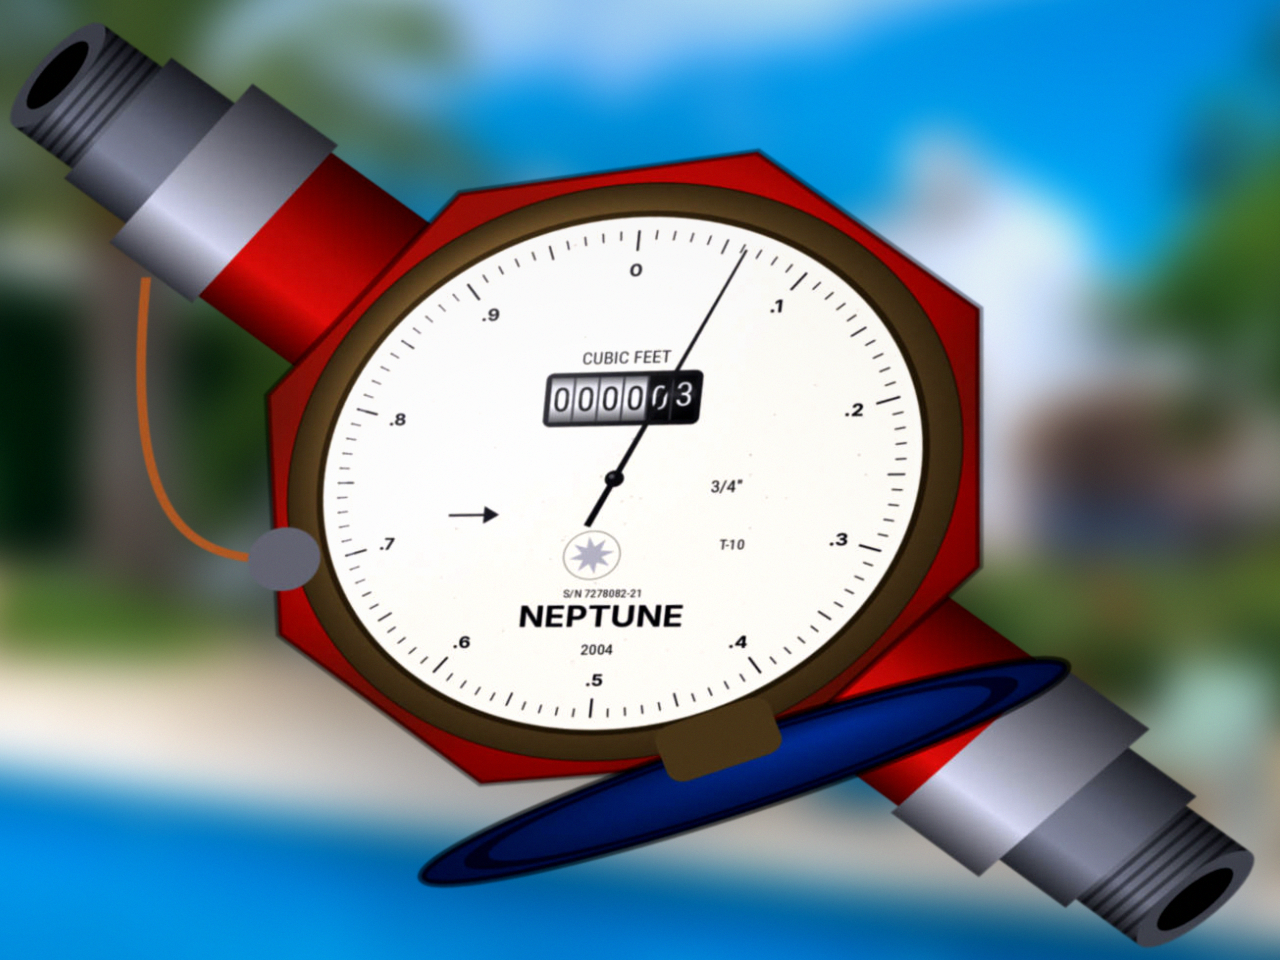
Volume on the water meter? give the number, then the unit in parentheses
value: 3.06 (ft³)
